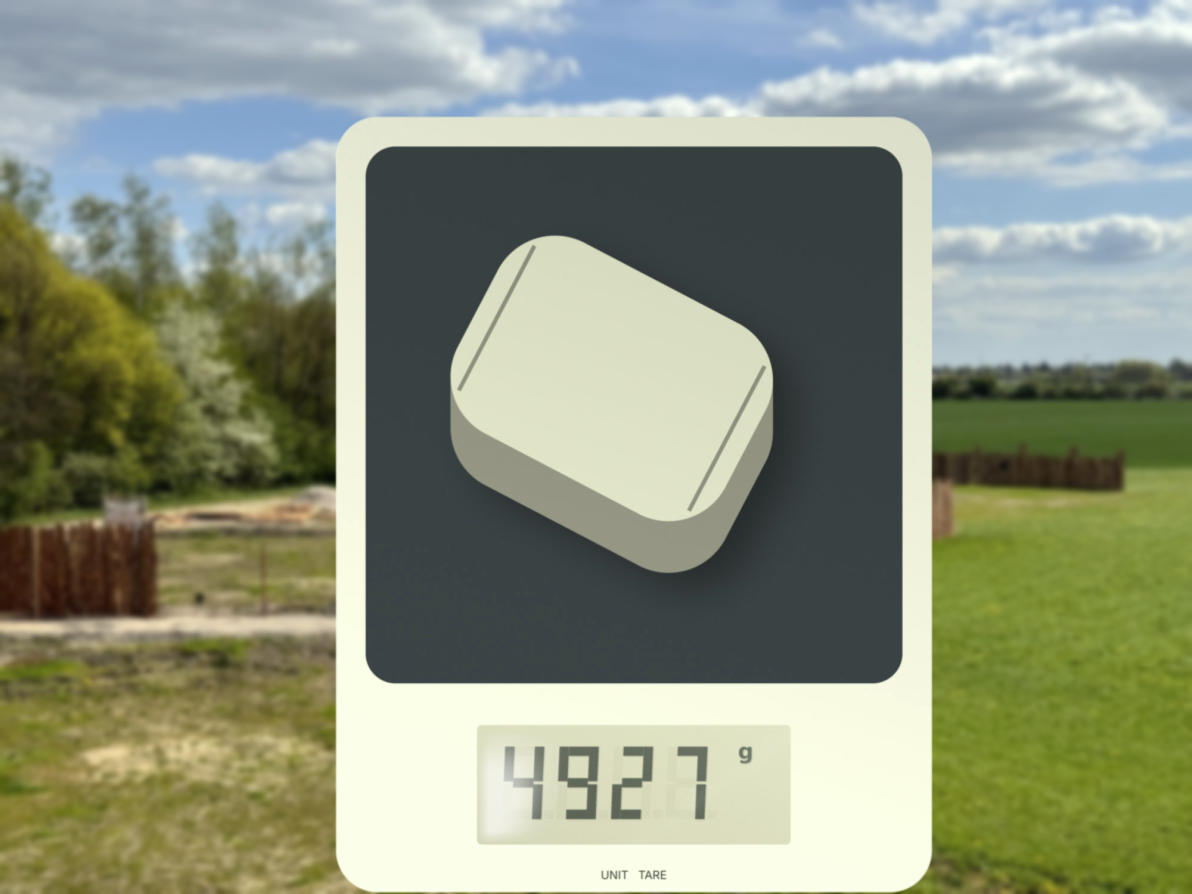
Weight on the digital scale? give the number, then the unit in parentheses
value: 4927 (g)
